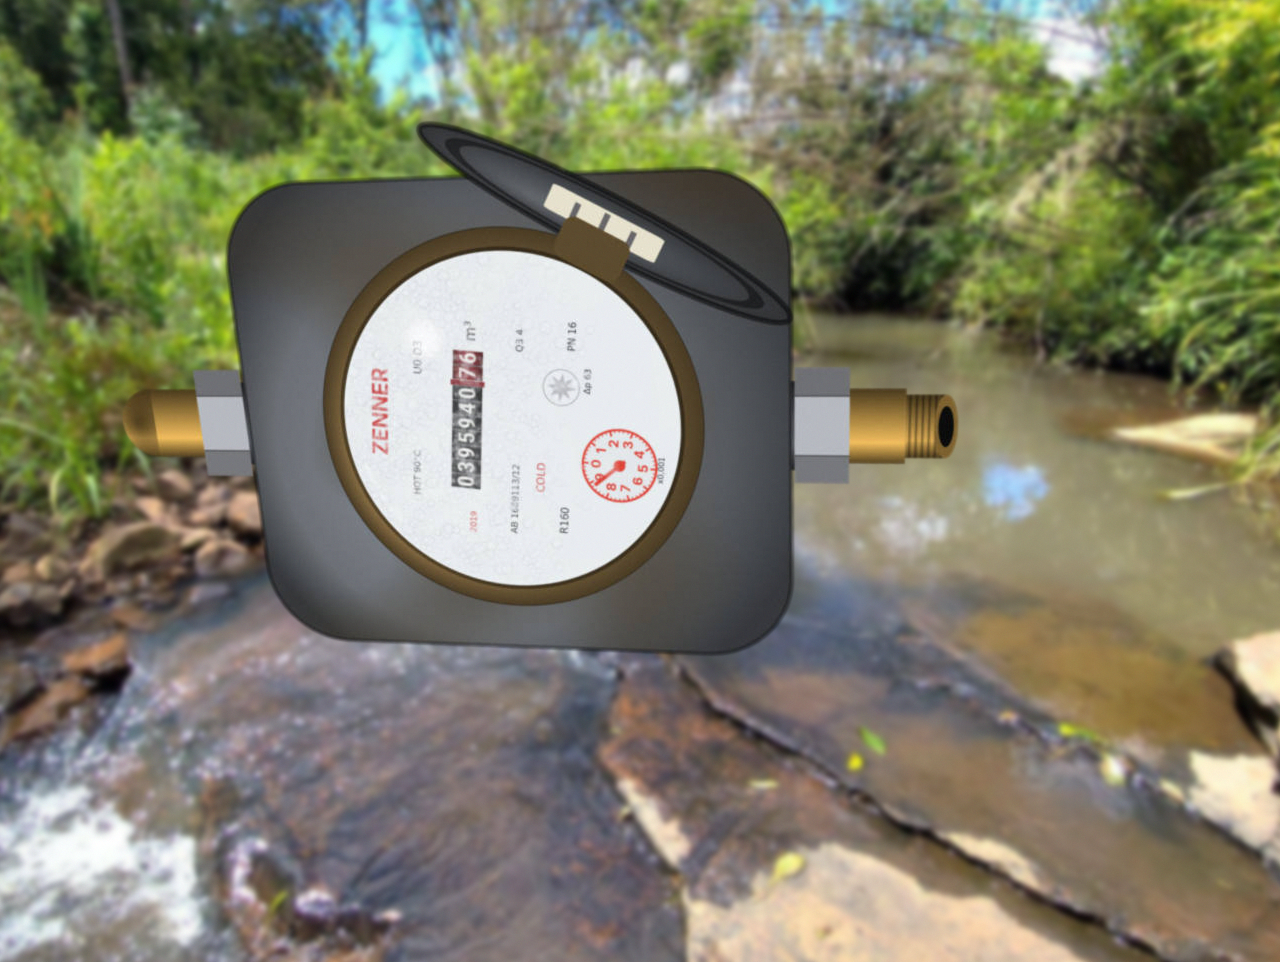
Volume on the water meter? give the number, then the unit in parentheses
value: 395940.768 (m³)
